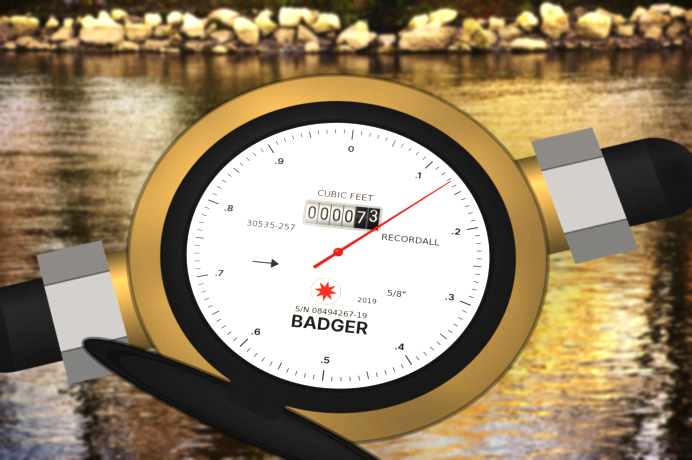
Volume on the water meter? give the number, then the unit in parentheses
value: 73.13 (ft³)
